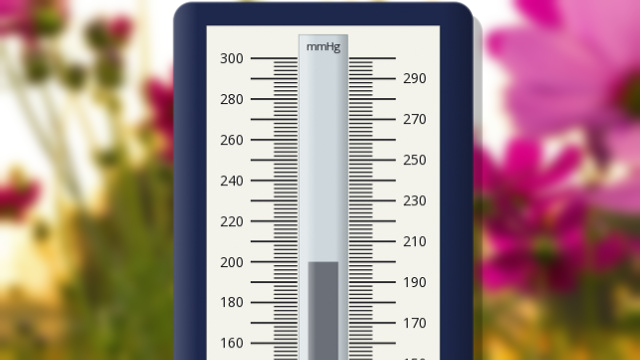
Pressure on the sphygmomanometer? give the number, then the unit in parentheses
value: 200 (mmHg)
